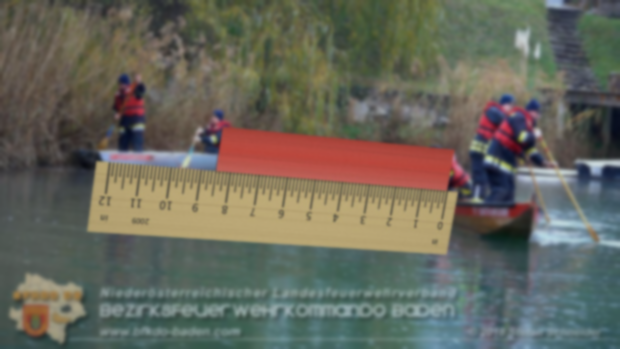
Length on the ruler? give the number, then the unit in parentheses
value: 8.5 (in)
